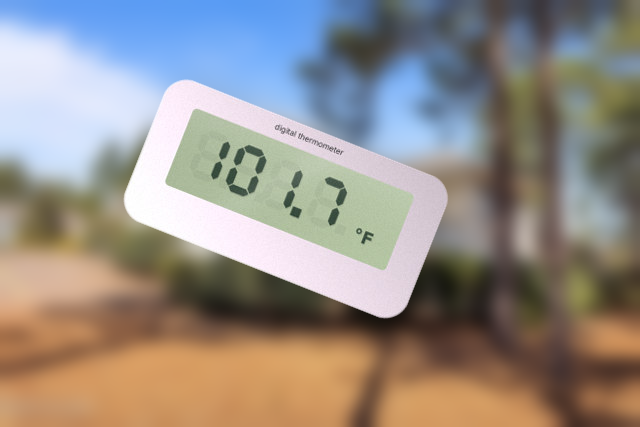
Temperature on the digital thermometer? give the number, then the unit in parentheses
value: 101.7 (°F)
